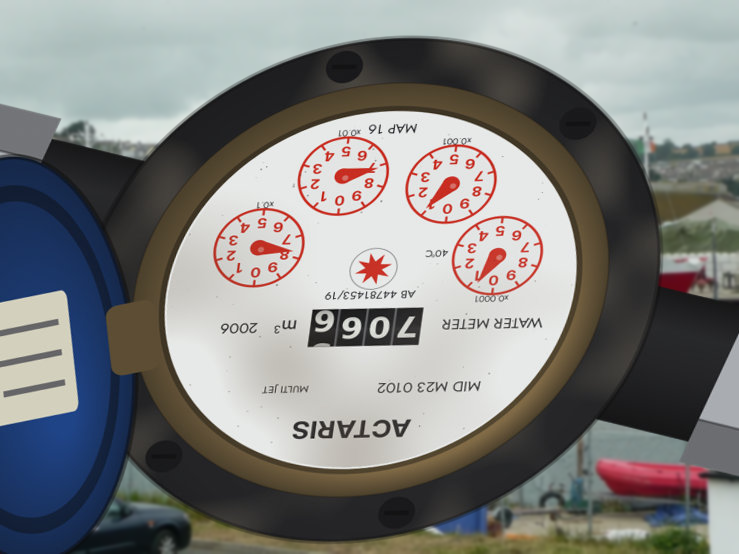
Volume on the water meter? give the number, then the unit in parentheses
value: 7065.7710 (m³)
